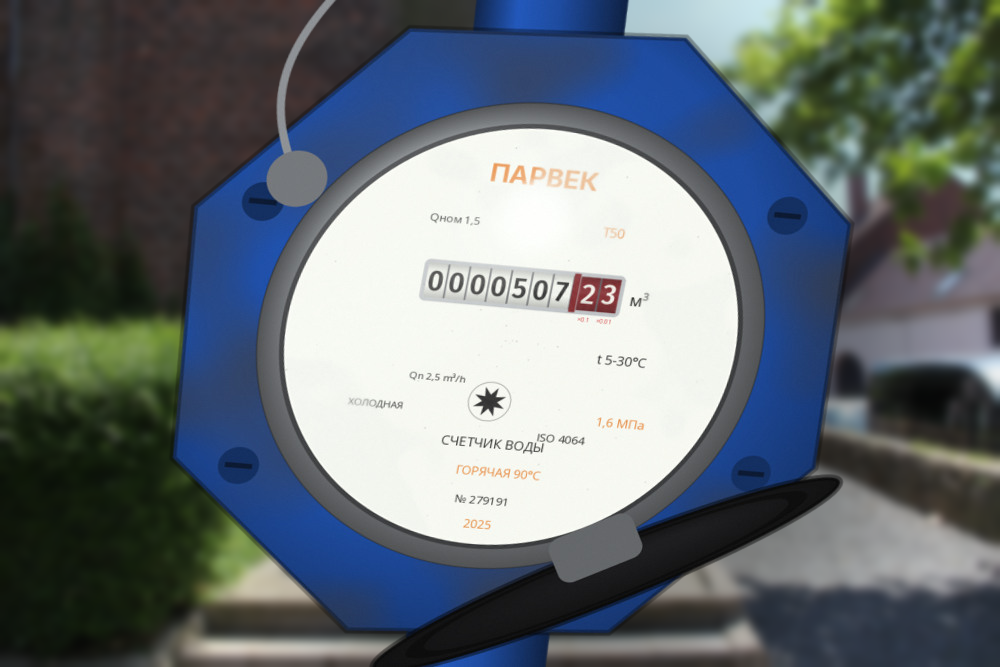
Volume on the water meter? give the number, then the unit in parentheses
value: 507.23 (m³)
